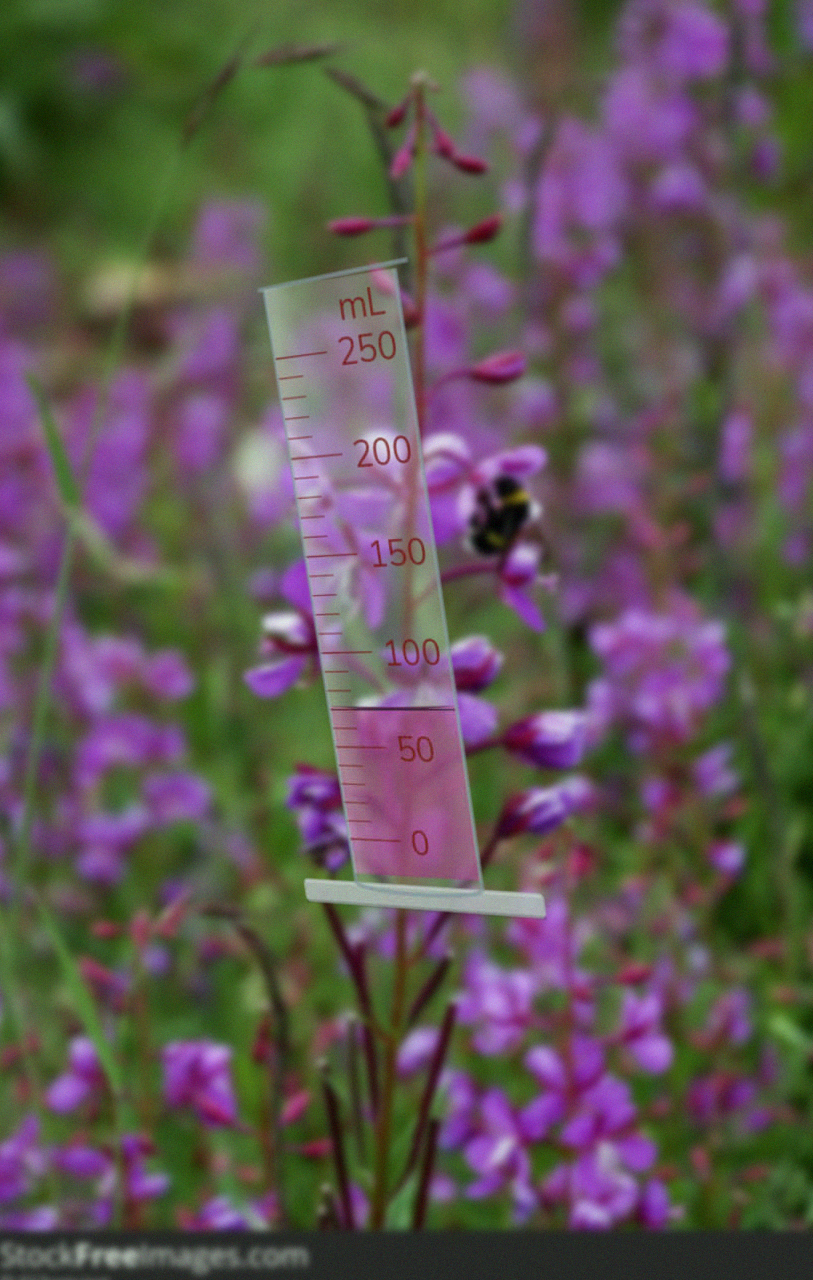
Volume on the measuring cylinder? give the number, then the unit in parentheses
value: 70 (mL)
